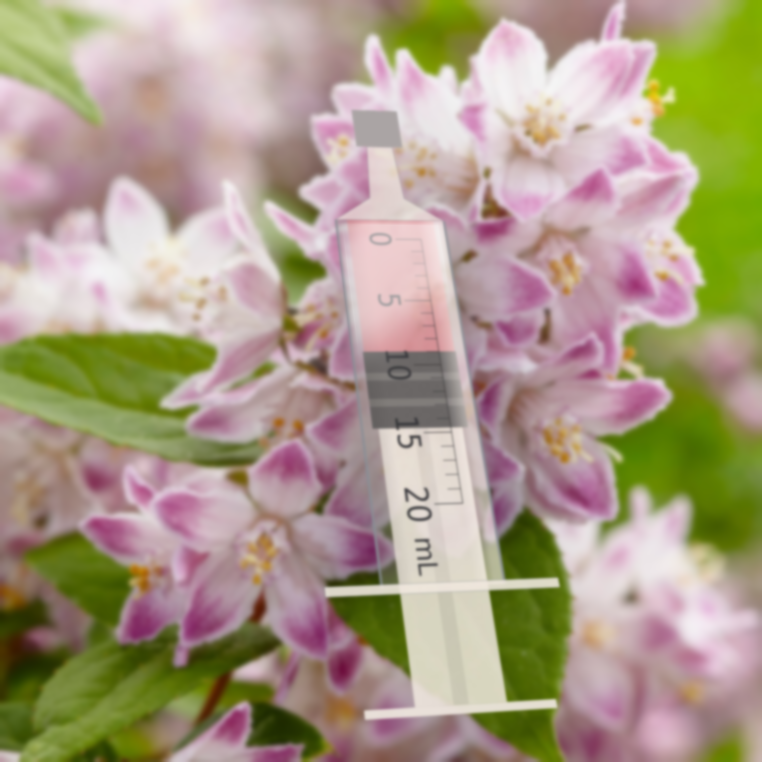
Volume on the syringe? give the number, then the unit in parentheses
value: 9 (mL)
